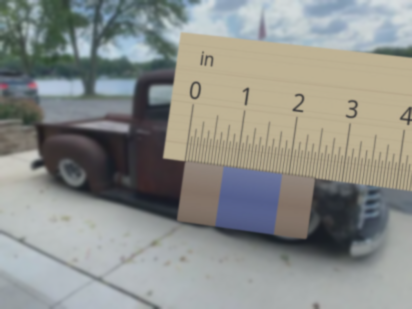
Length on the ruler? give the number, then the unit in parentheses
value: 2.5 (in)
